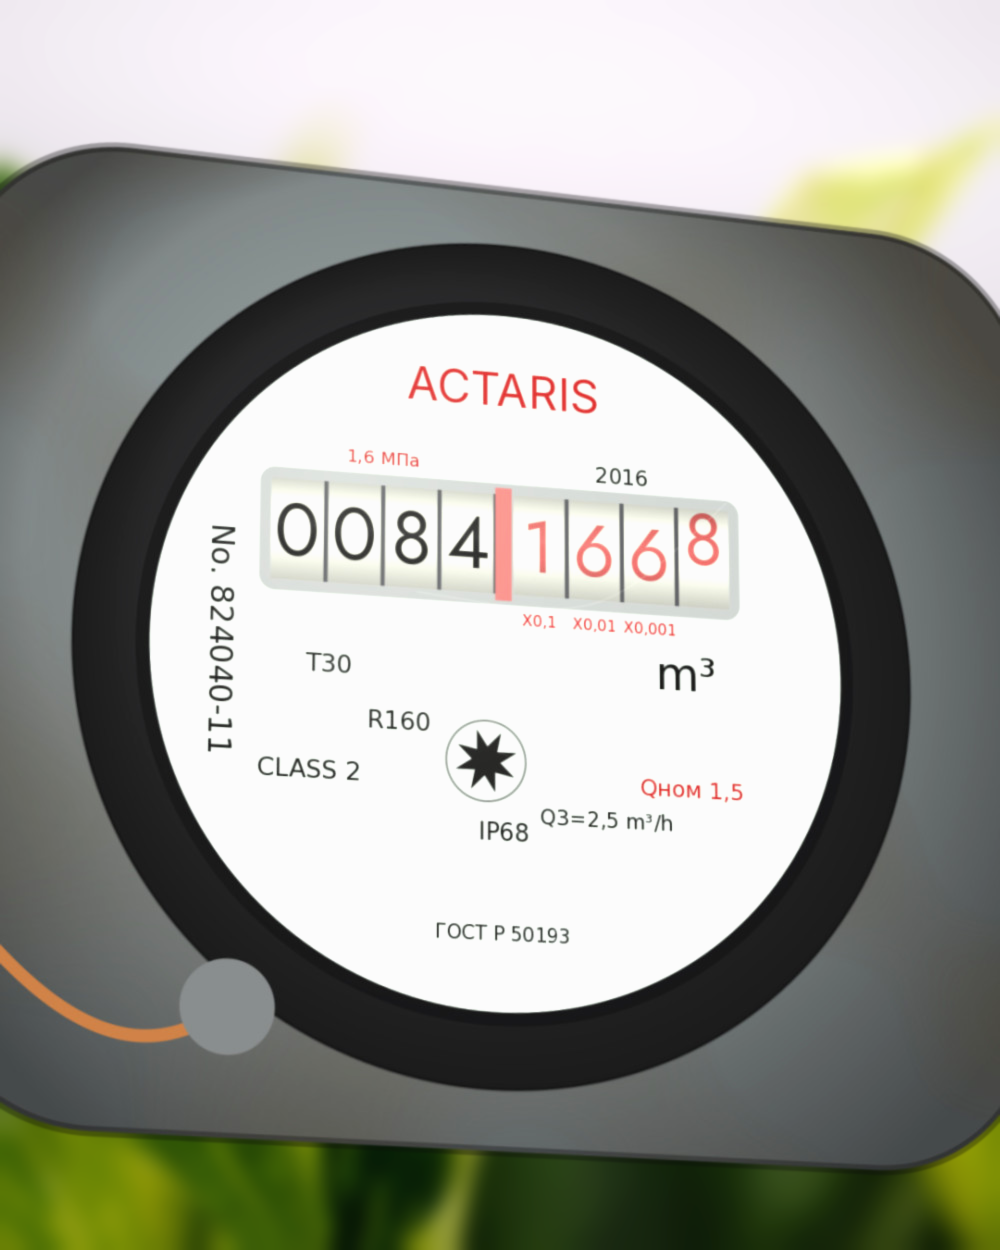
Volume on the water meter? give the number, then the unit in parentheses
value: 84.1668 (m³)
